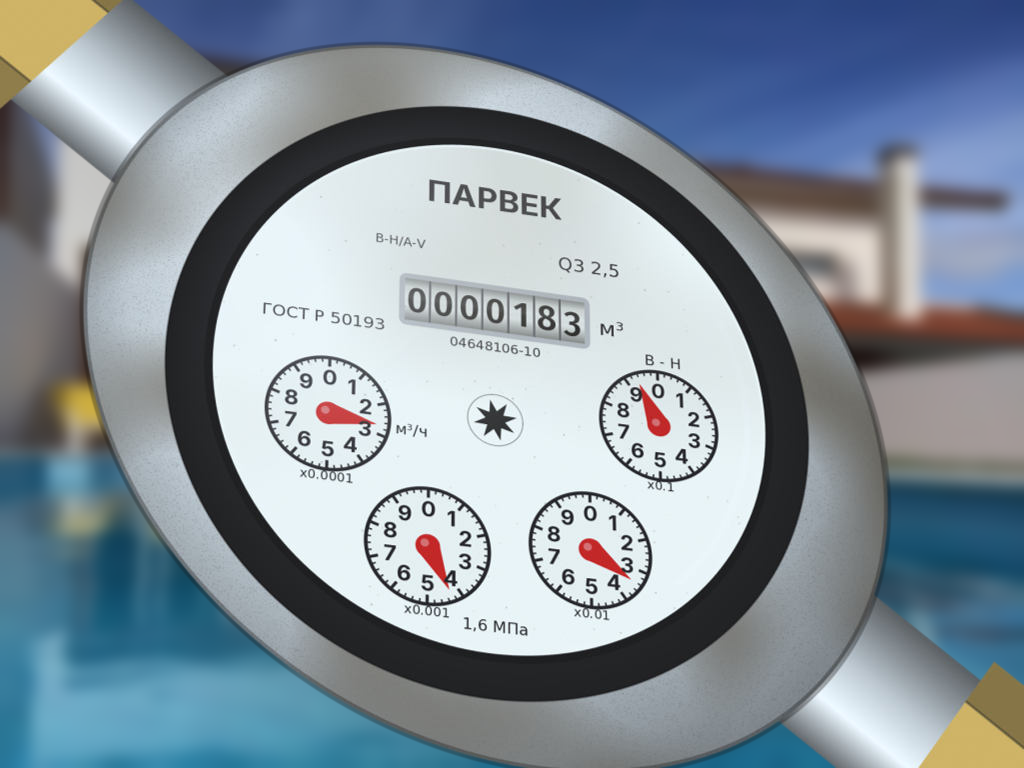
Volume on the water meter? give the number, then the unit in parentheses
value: 182.9342 (m³)
